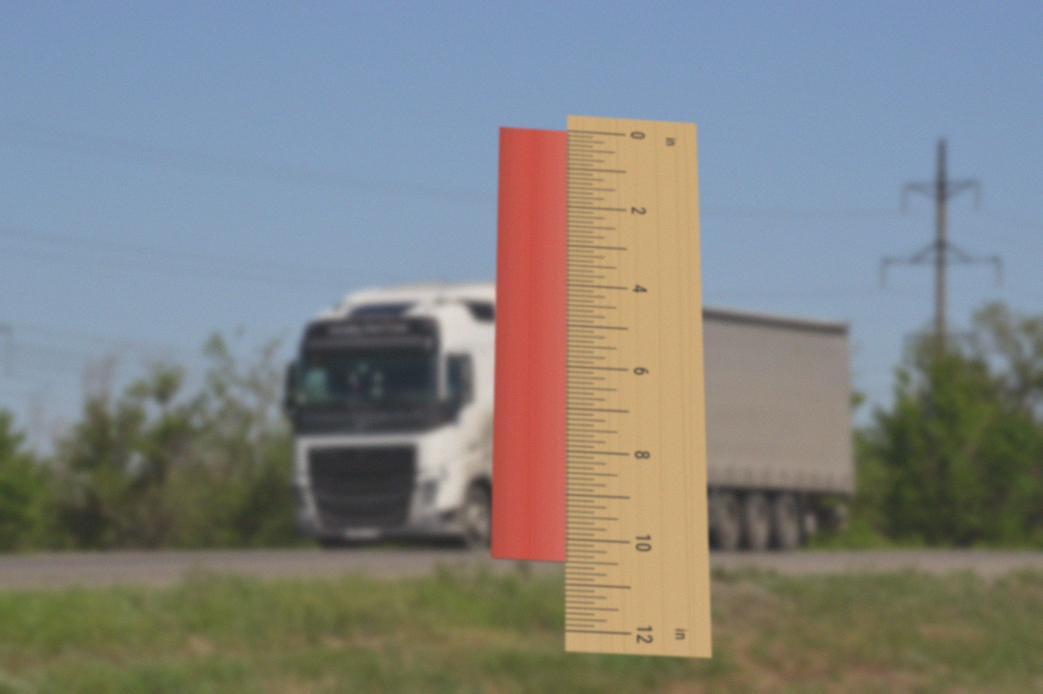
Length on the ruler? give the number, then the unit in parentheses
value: 10.5 (in)
